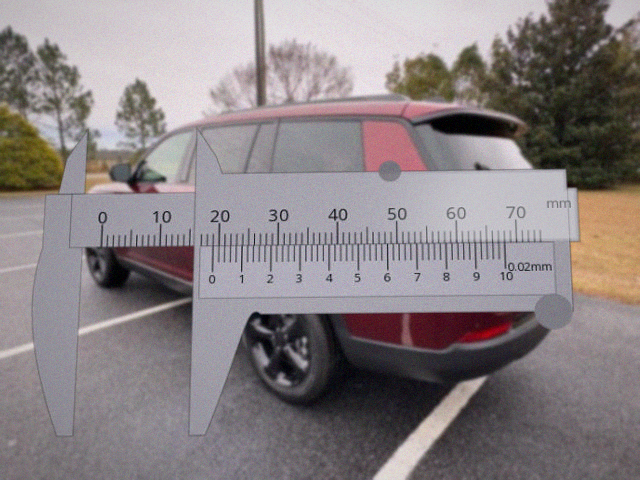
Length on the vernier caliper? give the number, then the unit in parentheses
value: 19.0 (mm)
